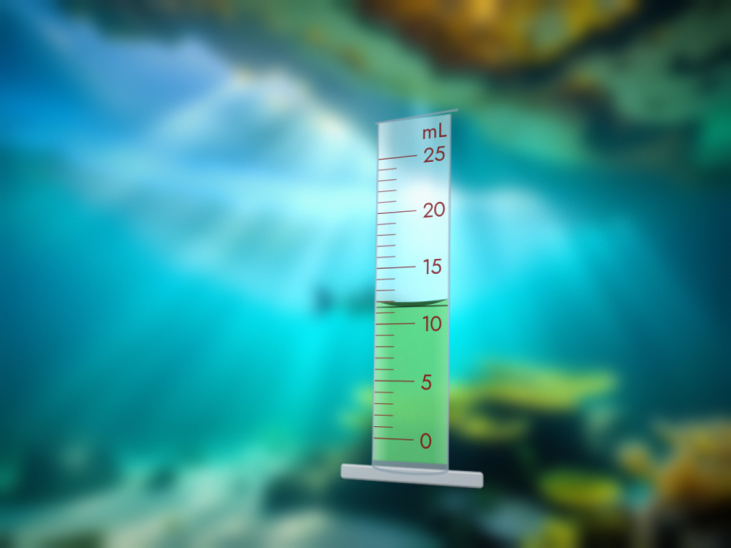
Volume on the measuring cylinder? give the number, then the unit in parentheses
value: 11.5 (mL)
